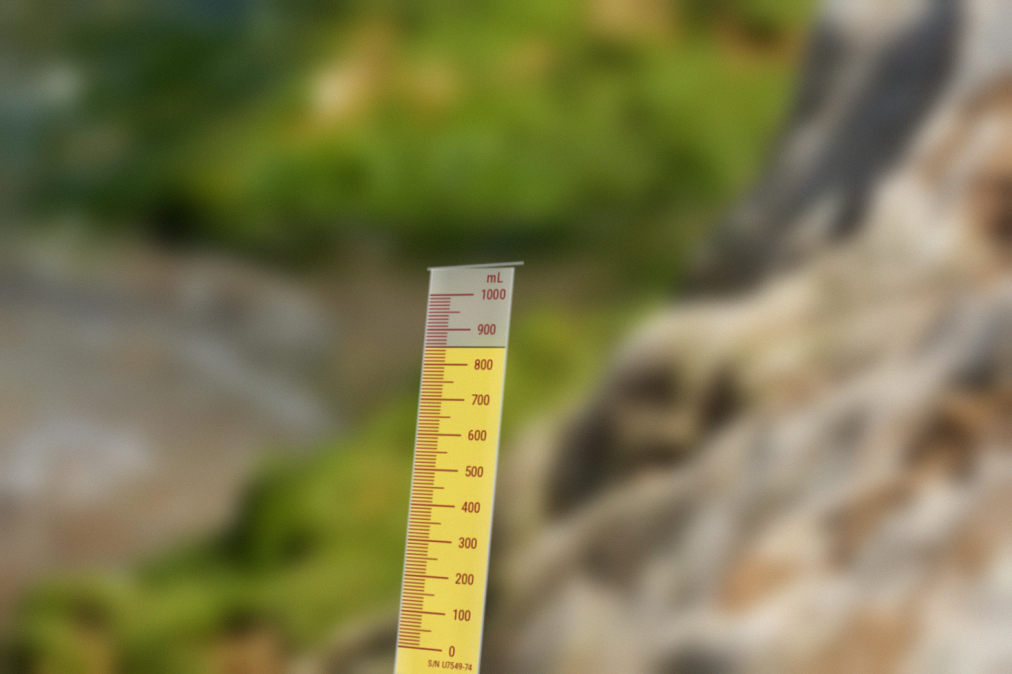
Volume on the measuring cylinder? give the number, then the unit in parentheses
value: 850 (mL)
